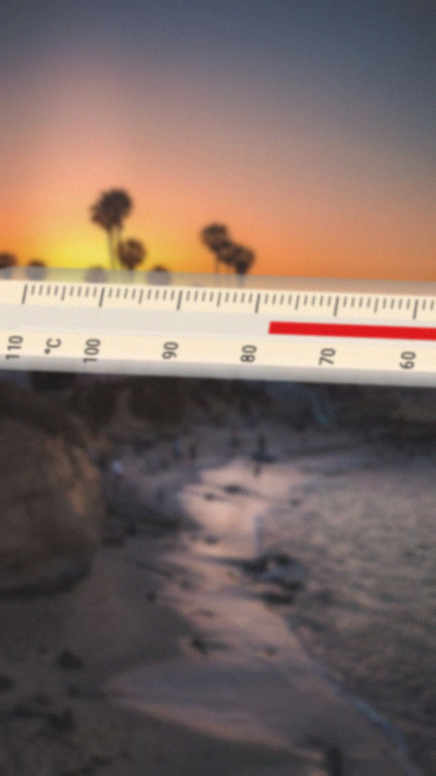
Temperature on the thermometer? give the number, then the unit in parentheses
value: 78 (°C)
